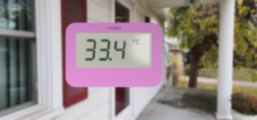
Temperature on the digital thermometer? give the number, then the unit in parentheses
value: 33.4 (°C)
